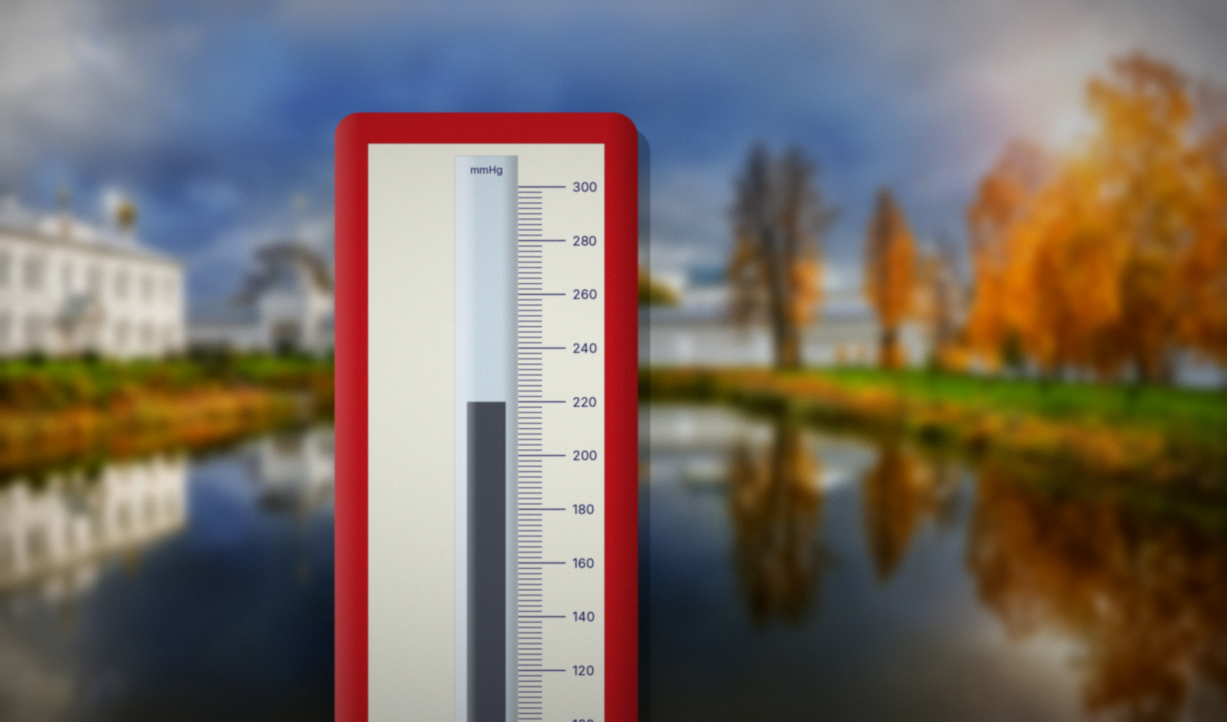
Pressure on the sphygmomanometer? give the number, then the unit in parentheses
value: 220 (mmHg)
